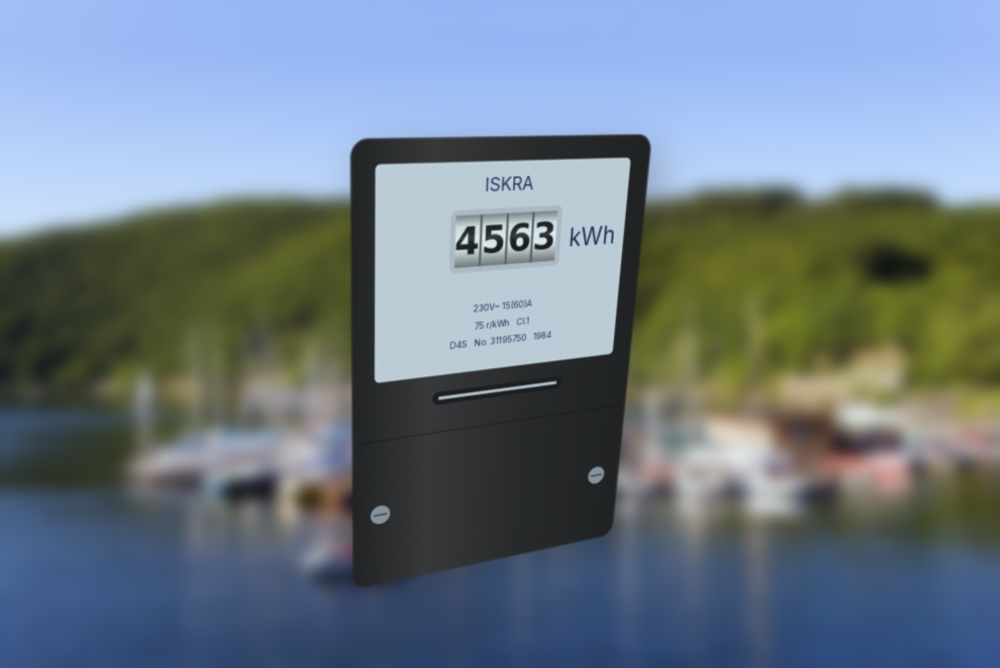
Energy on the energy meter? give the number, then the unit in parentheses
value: 4563 (kWh)
